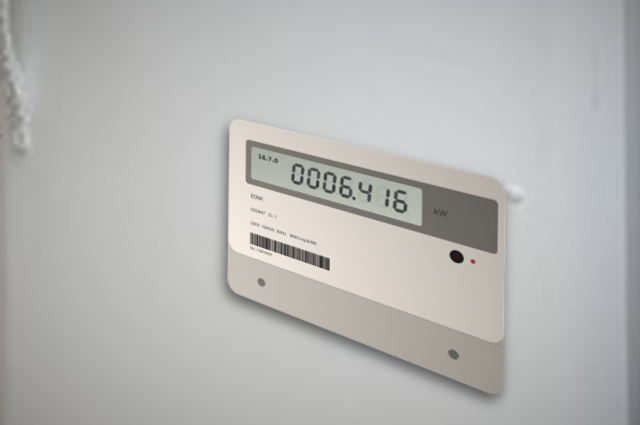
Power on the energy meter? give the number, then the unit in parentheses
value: 6.416 (kW)
